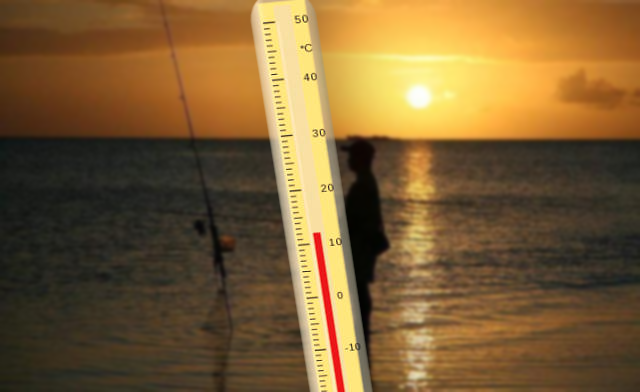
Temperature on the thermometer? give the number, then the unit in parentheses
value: 12 (°C)
